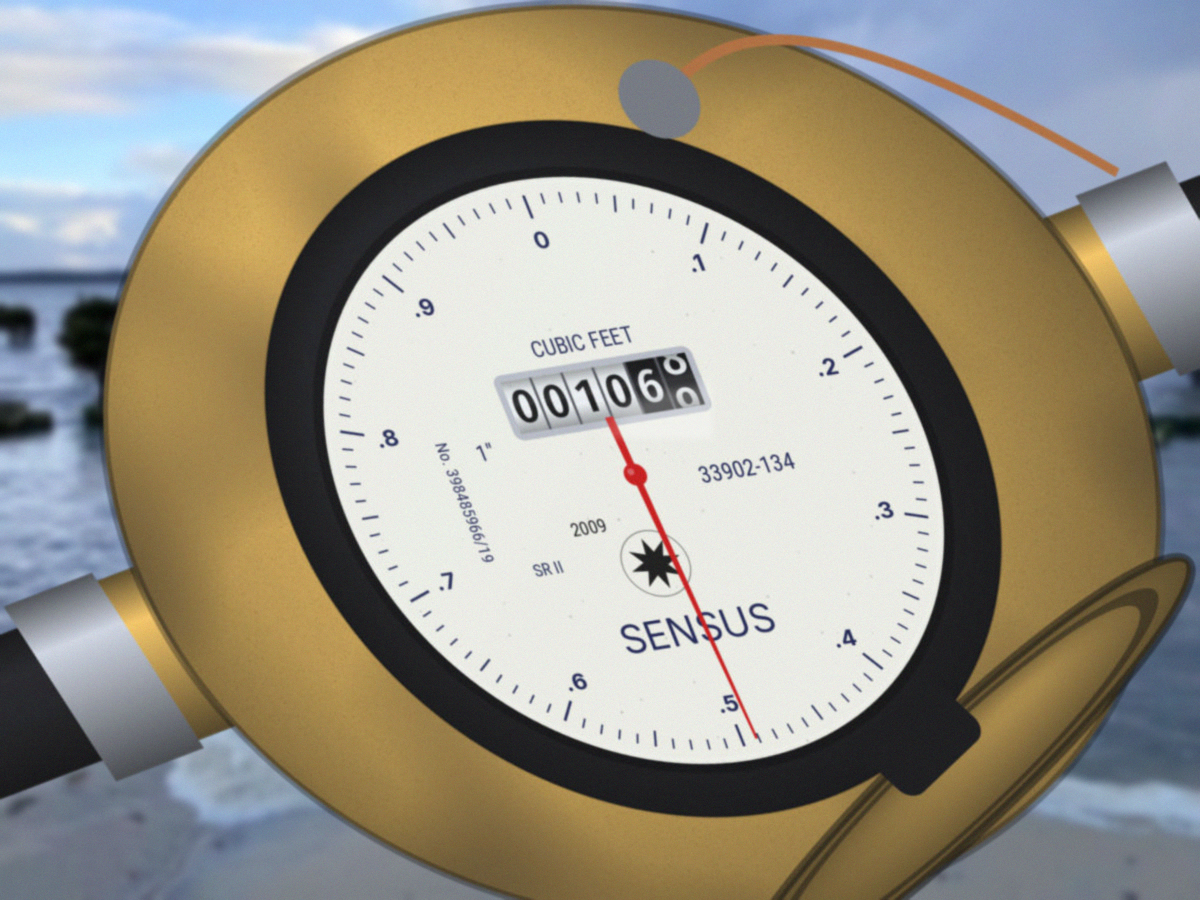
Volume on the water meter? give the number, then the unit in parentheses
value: 1068.49 (ft³)
